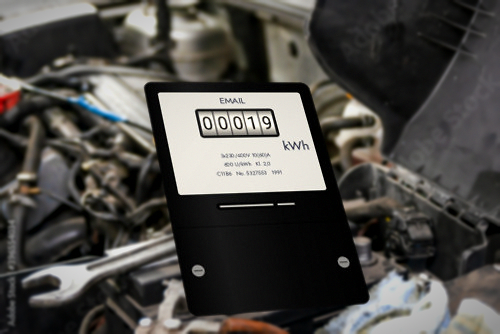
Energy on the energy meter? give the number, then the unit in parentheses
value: 19 (kWh)
